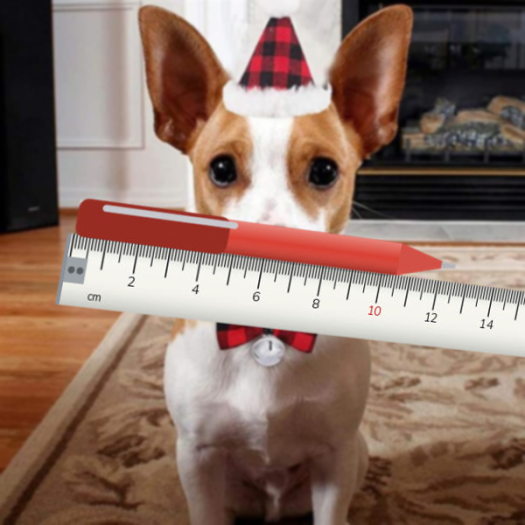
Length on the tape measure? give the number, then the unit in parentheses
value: 12.5 (cm)
